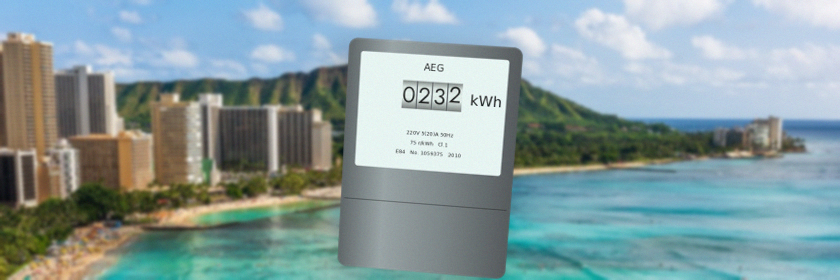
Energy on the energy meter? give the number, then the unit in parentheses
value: 232 (kWh)
